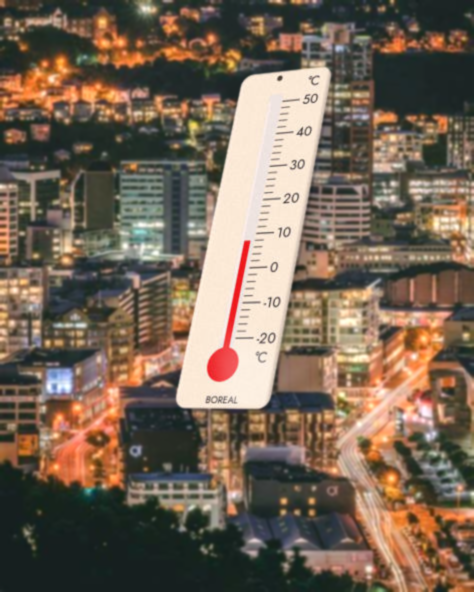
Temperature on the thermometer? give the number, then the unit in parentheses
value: 8 (°C)
